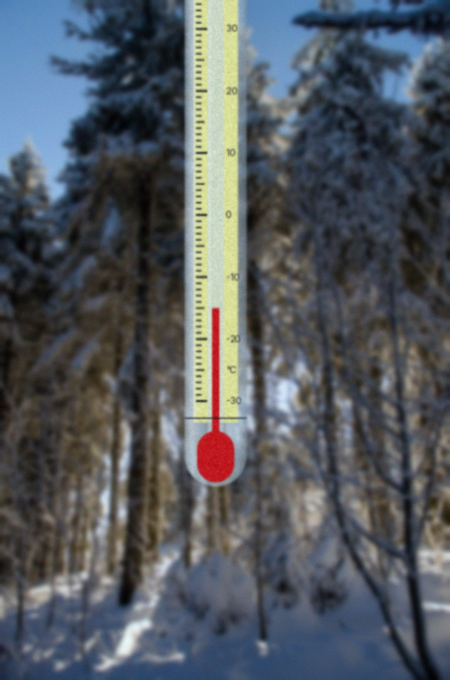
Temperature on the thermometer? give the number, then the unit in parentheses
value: -15 (°C)
